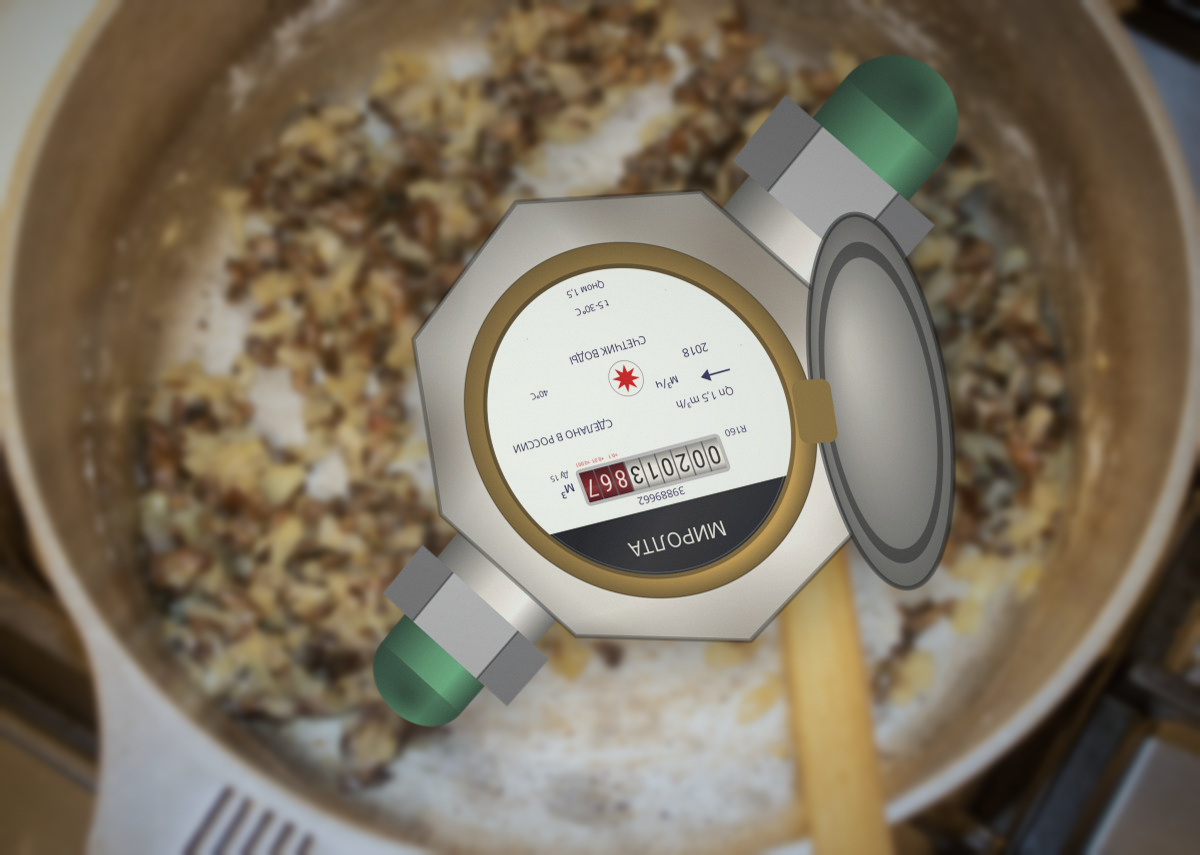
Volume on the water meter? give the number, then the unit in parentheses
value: 2013.867 (m³)
